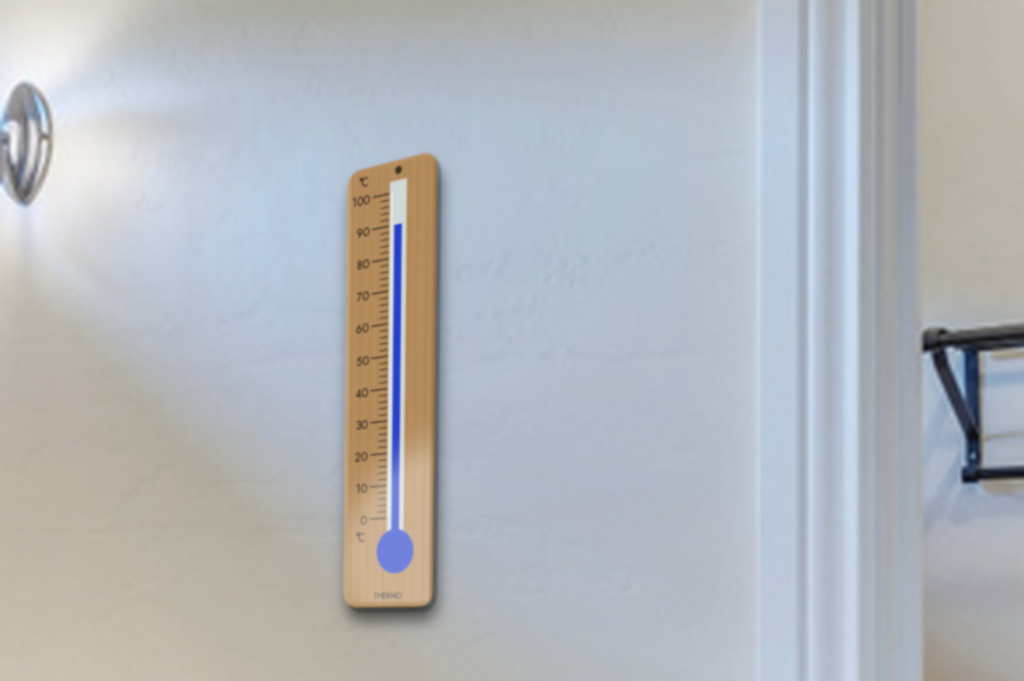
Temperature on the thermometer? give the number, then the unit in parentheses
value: 90 (°C)
